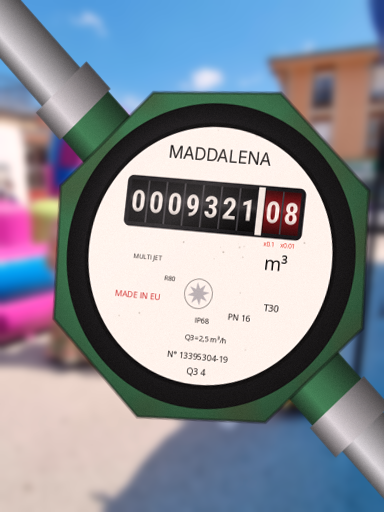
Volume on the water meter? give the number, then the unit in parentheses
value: 9321.08 (m³)
